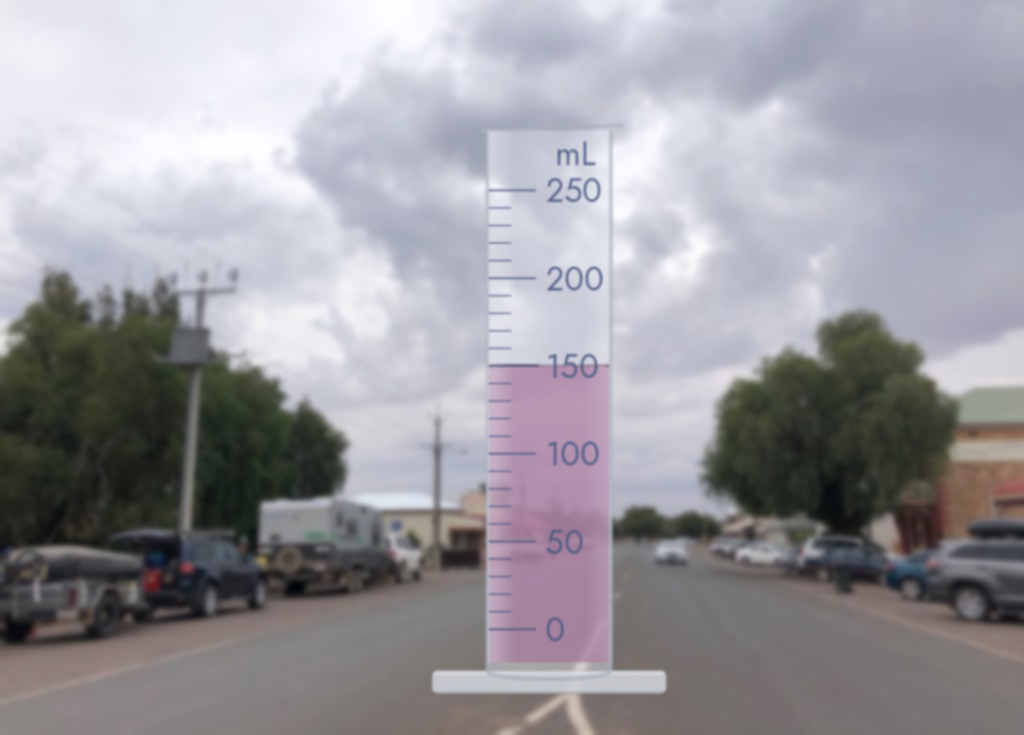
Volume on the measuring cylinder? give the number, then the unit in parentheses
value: 150 (mL)
